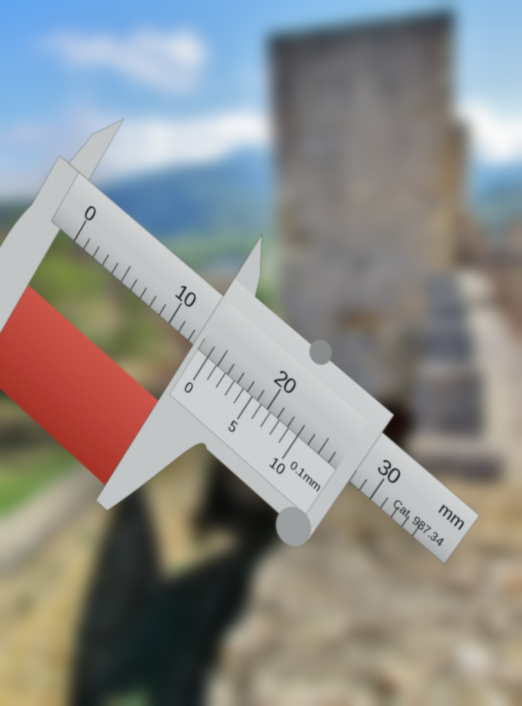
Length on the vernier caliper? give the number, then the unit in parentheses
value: 14.0 (mm)
